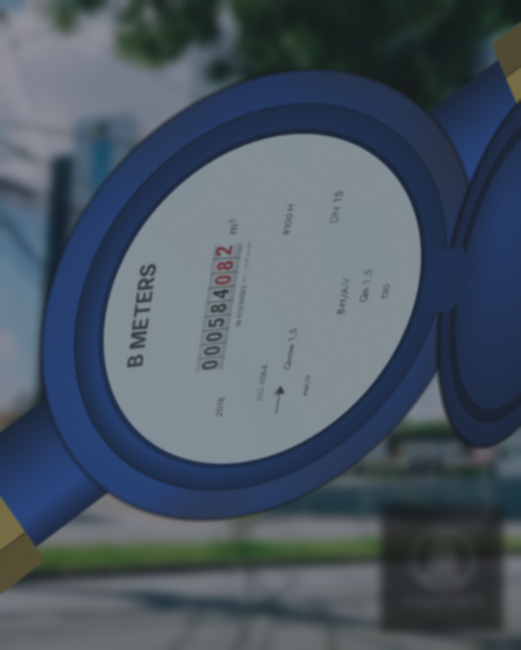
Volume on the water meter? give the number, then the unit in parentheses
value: 584.082 (m³)
